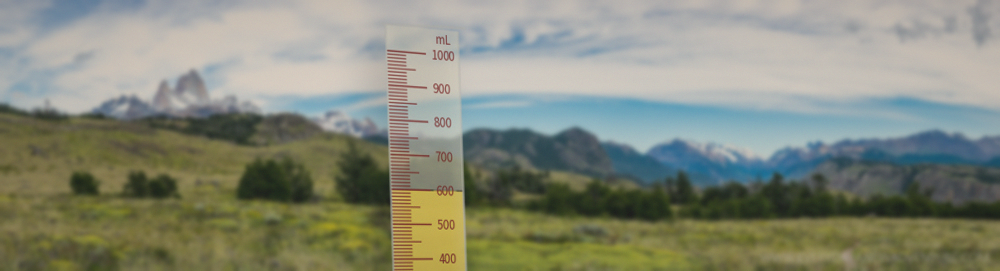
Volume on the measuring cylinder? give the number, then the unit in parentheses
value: 600 (mL)
